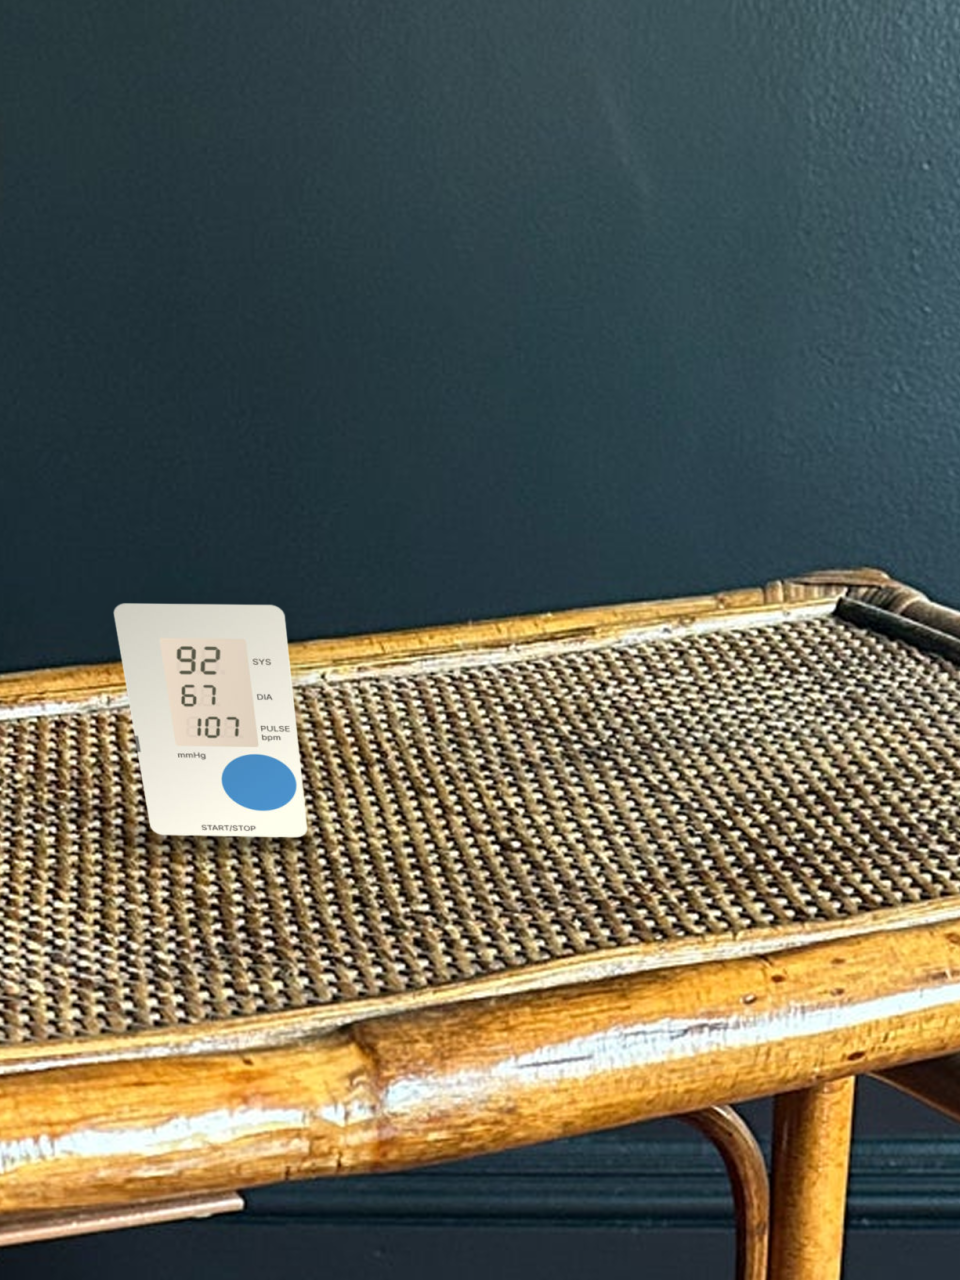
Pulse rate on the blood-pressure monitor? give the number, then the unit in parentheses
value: 107 (bpm)
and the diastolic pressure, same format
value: 67 (mmHg)
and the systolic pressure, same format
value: 92 (mmHg)
